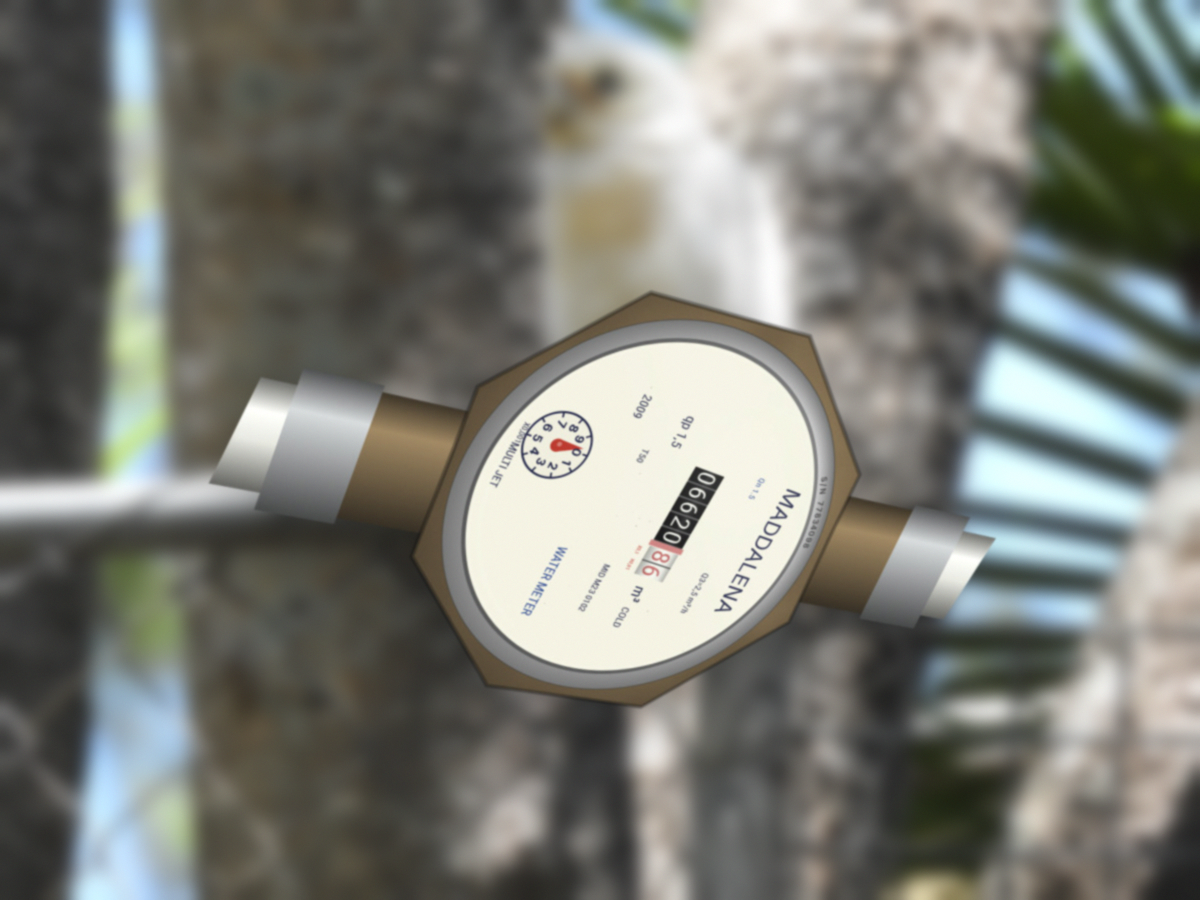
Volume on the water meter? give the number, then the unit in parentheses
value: 6620.859 (m³)
